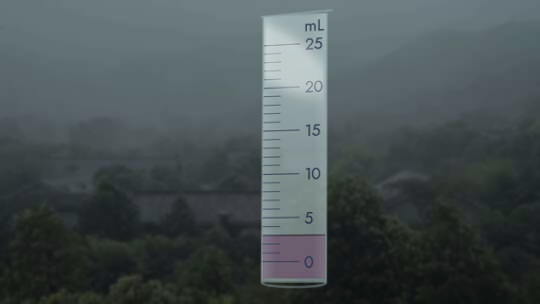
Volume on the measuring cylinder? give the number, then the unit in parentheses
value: 3 (mL)
